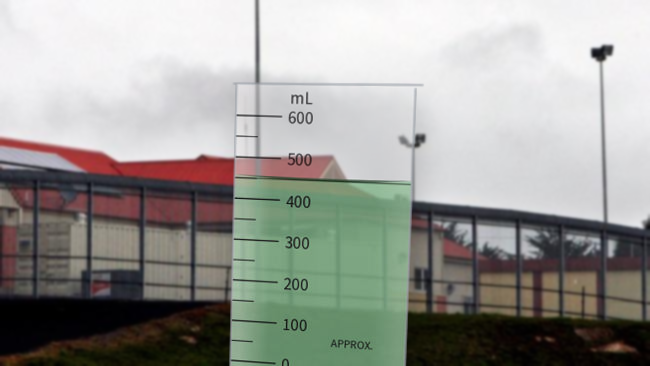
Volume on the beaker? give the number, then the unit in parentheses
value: 450 (mL)
